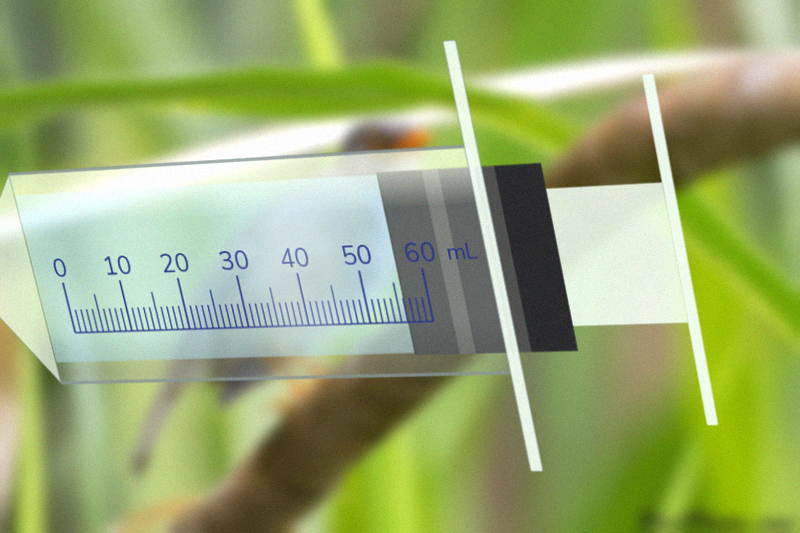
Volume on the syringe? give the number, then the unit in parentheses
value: 56 (mL)
